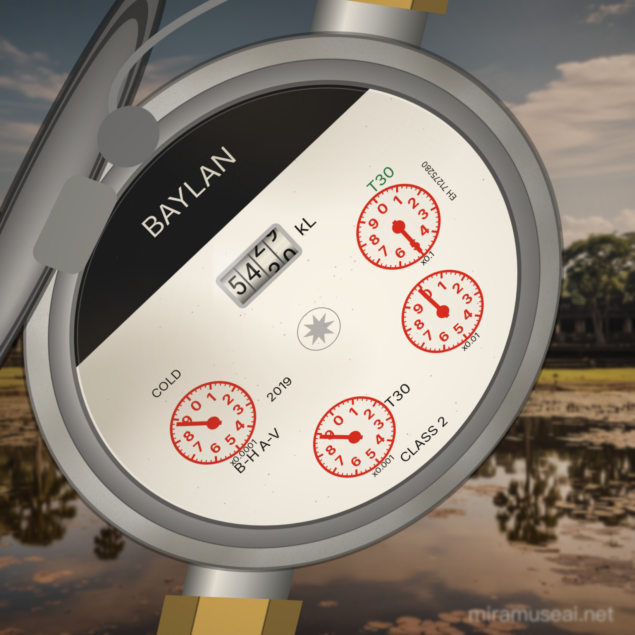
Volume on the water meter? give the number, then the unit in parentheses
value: 5429.4988 (kL)
